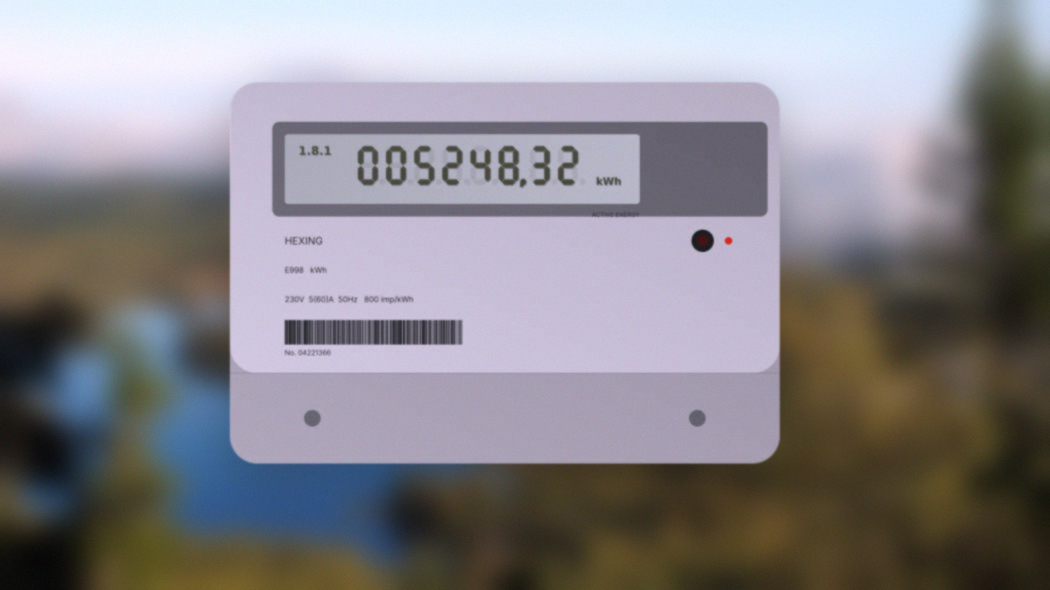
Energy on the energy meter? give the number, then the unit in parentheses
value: 5248.32 (kWh)
